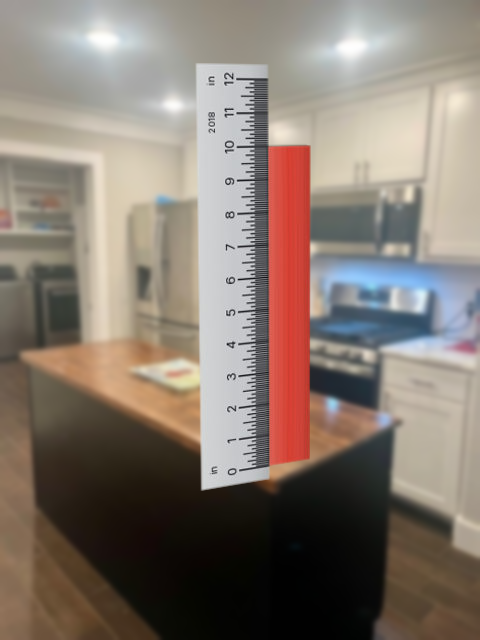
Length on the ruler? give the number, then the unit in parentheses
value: 10 (in)
